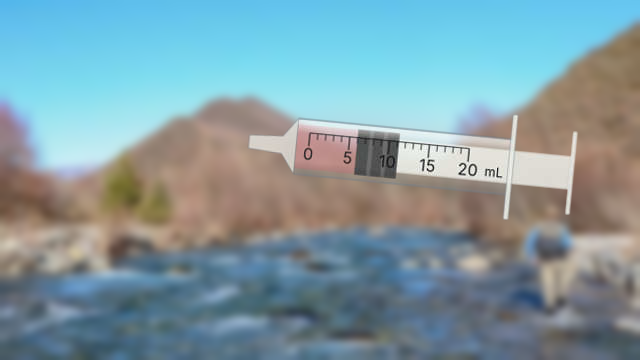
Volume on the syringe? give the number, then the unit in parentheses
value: 6 (mL)
